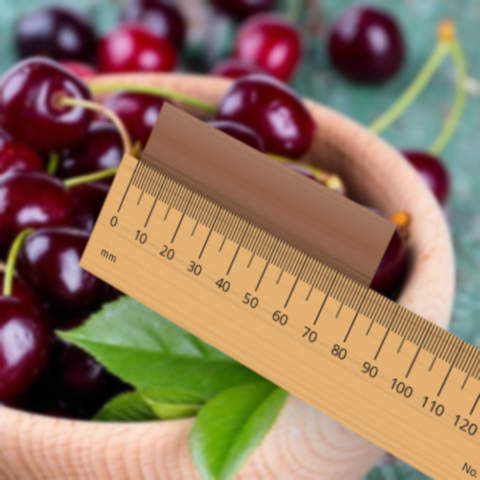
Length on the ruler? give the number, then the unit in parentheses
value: 80 (mm)
